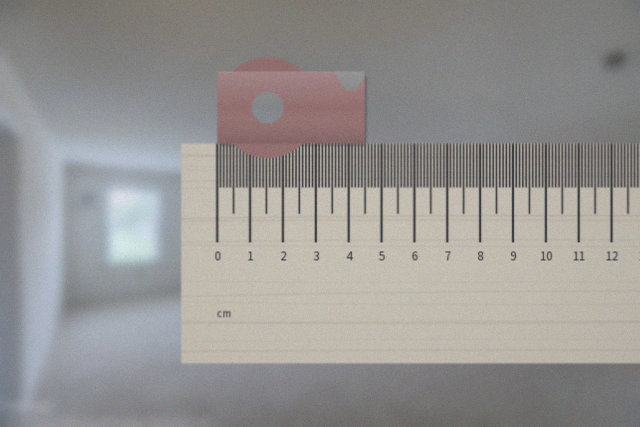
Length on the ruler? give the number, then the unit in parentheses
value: 4.5 (cm)
